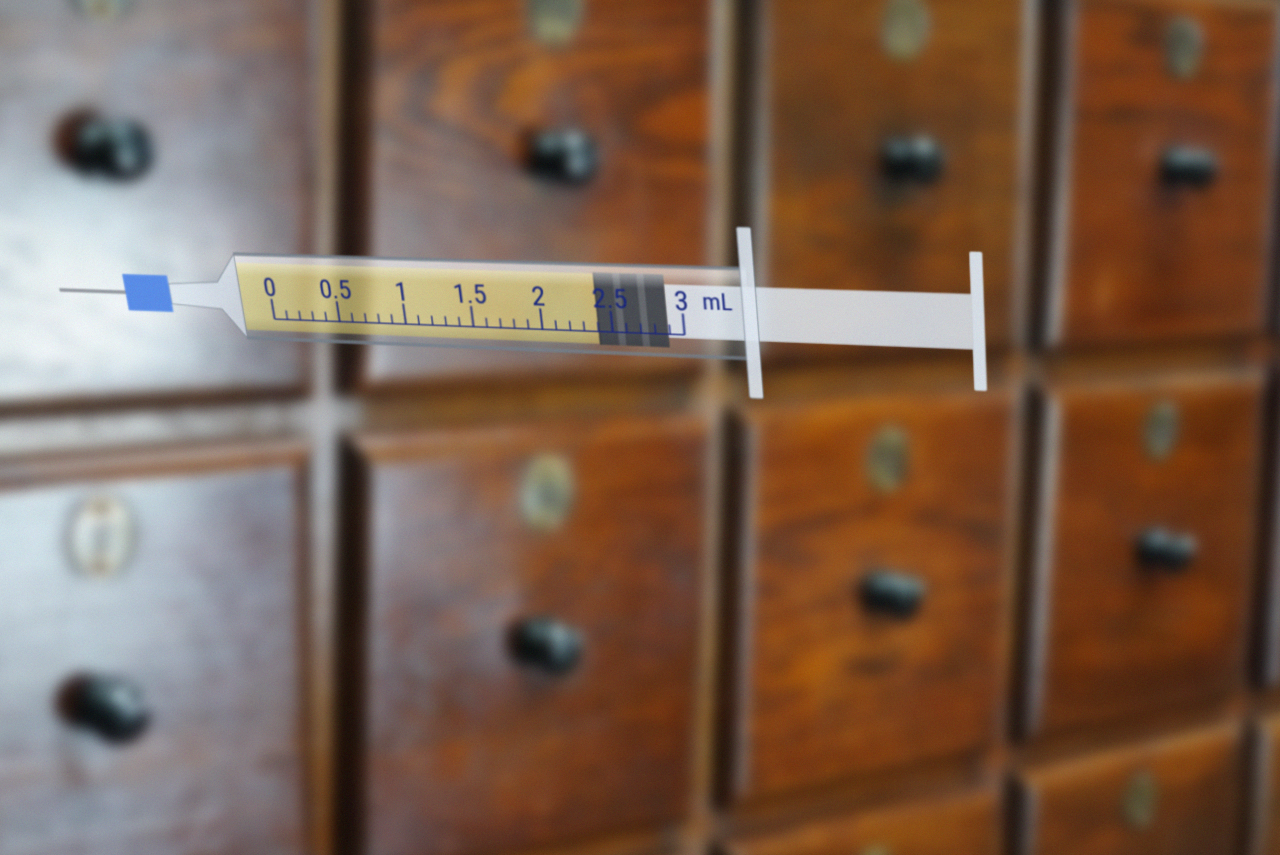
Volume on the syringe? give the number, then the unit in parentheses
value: 2.4 (mL)
